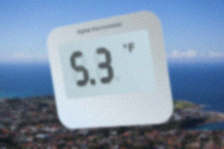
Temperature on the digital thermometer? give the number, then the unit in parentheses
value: 5.3 (°F)
